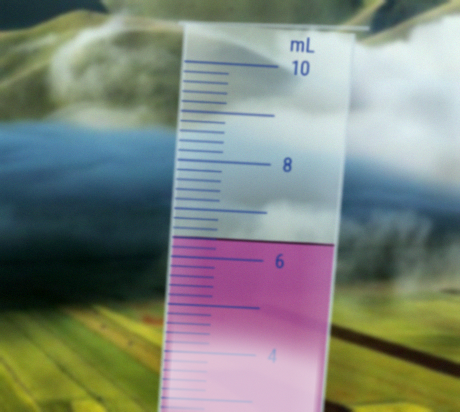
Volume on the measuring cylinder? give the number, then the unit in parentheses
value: 6.4 (mL)
